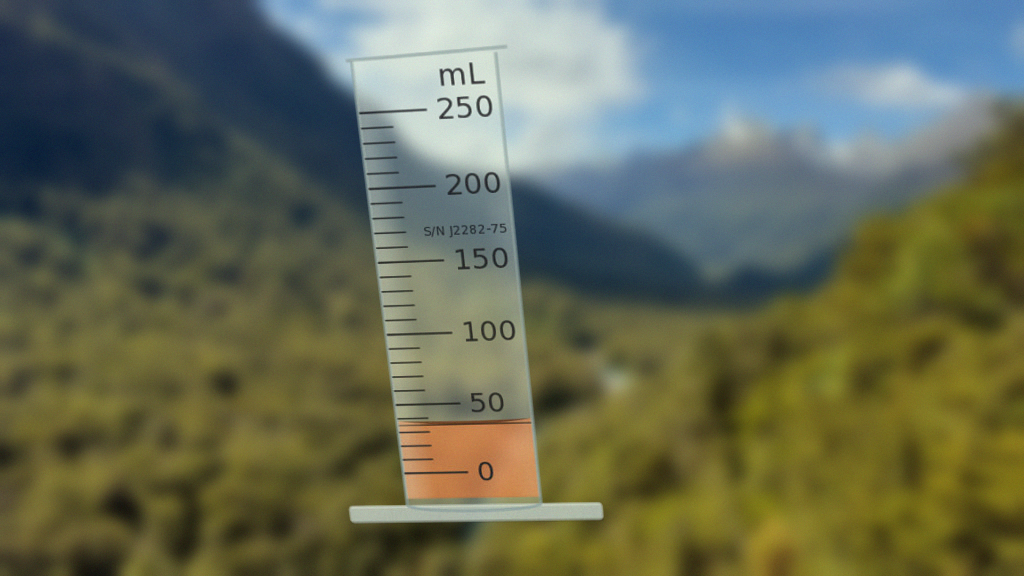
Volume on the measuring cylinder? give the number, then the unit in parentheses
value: 35 (mL)
